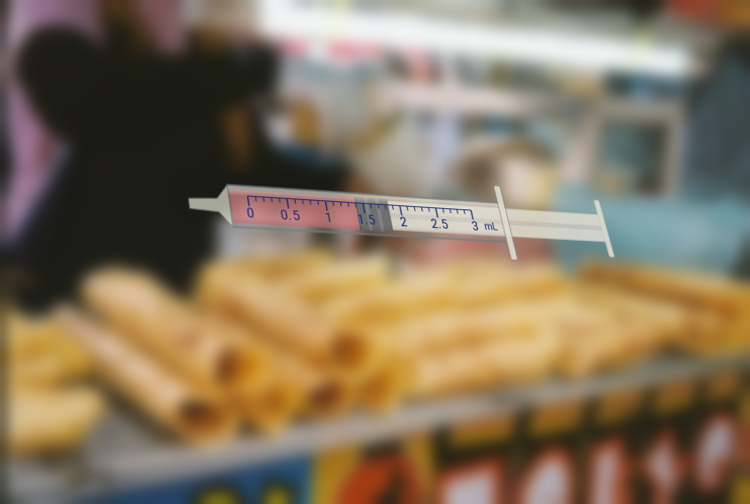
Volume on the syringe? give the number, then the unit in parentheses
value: 1.4 (mL)
